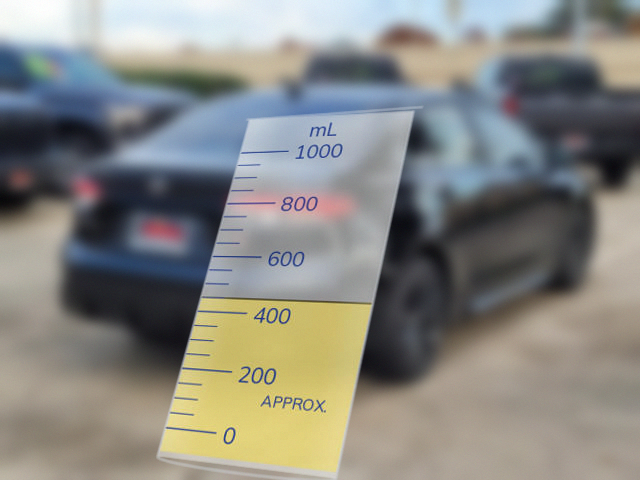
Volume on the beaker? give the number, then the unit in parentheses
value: 450 (mL)
